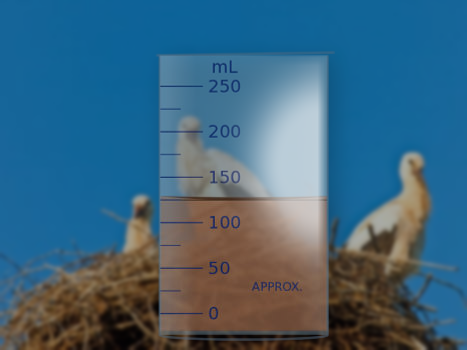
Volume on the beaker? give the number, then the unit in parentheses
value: 125 (mL)
